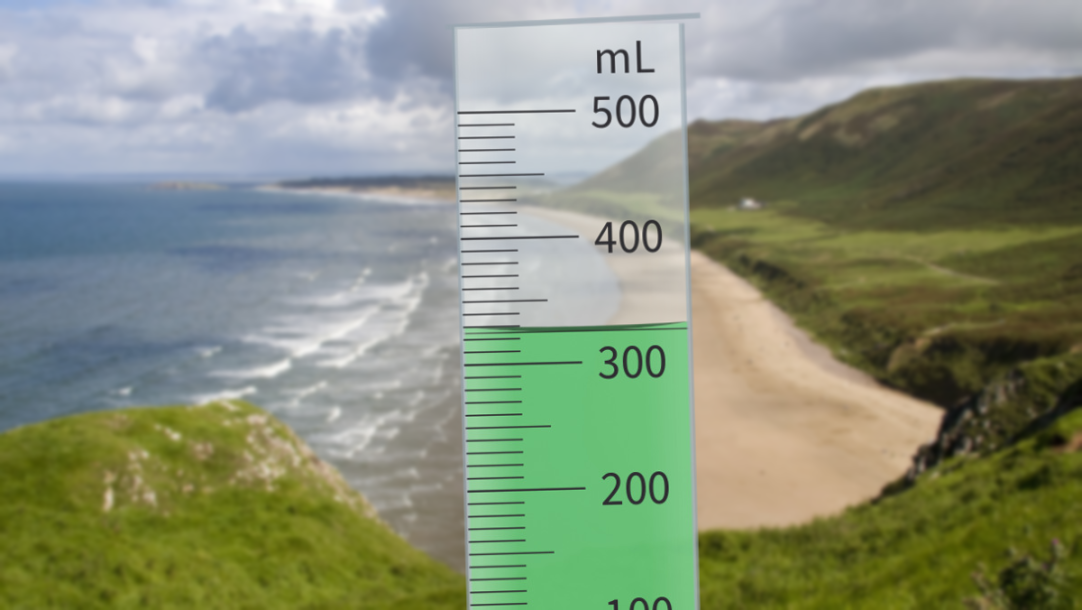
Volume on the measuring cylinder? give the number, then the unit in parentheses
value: 325 (mL)
